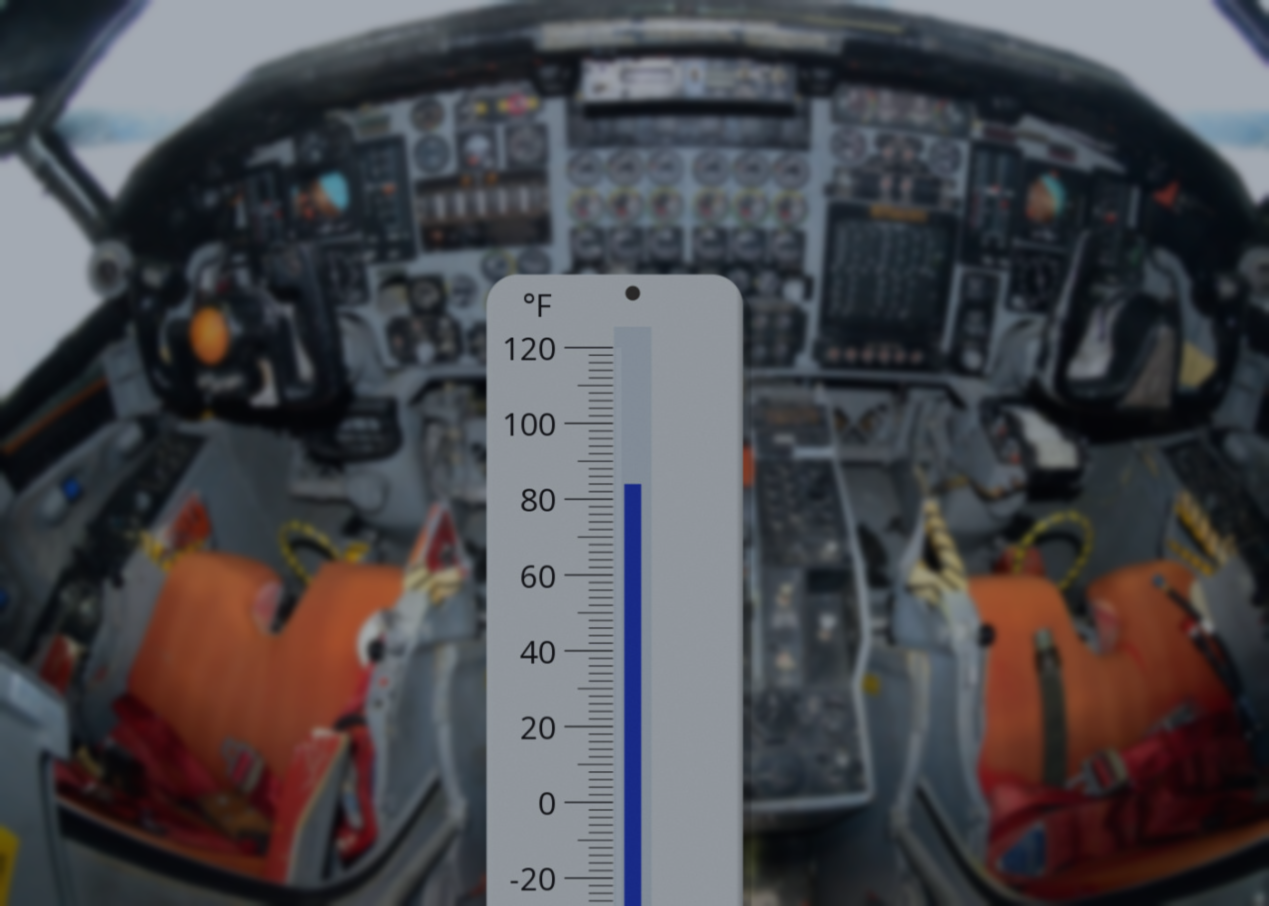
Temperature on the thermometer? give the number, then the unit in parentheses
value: 84 (°F)
